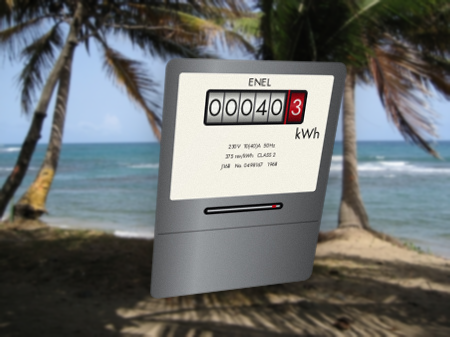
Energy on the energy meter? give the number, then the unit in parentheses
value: 40.3 (kWh)
